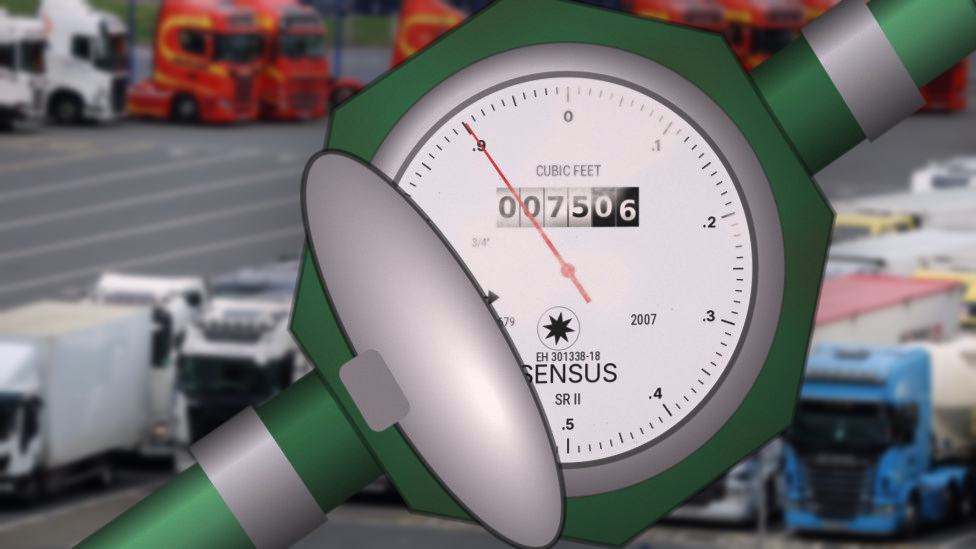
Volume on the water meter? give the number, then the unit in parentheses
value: 7505.90 (ft³)
